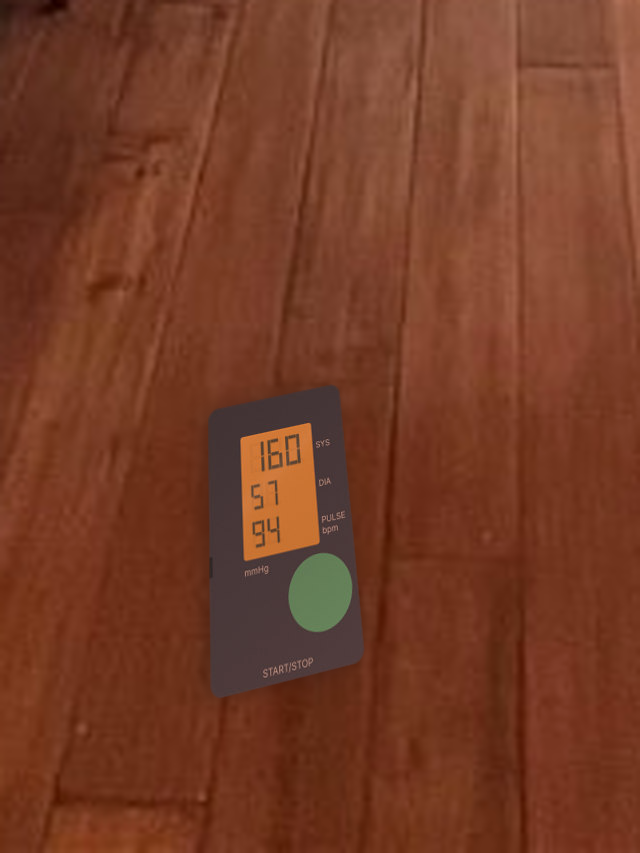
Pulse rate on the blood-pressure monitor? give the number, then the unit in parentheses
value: 94 (bpm)
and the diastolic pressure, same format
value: 57 (mmHg)
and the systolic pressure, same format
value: 160 (mmHg)
